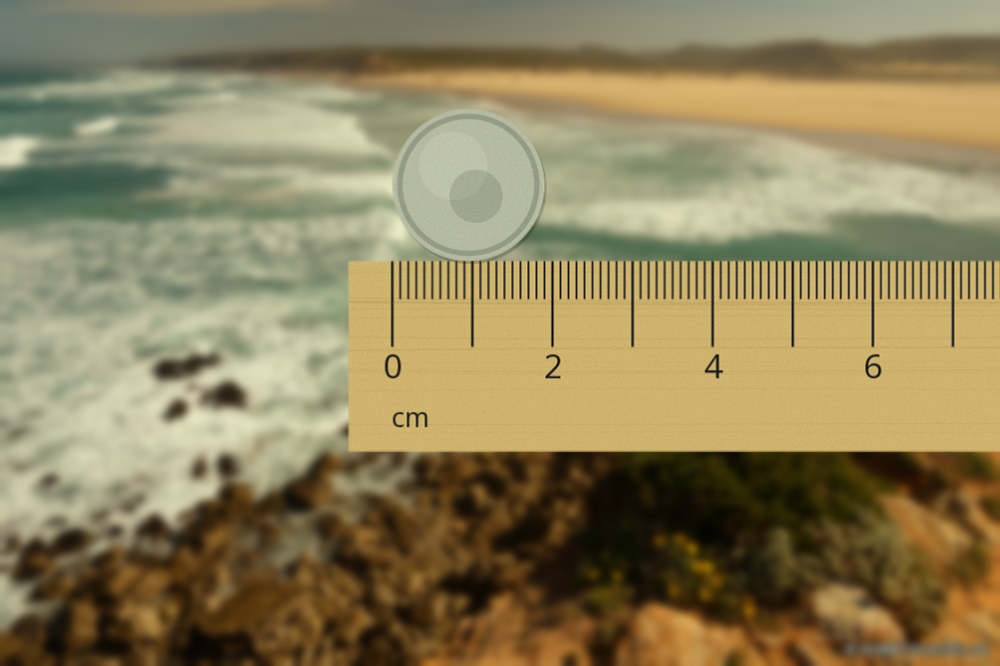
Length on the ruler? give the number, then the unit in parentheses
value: 1.9 (cm)
